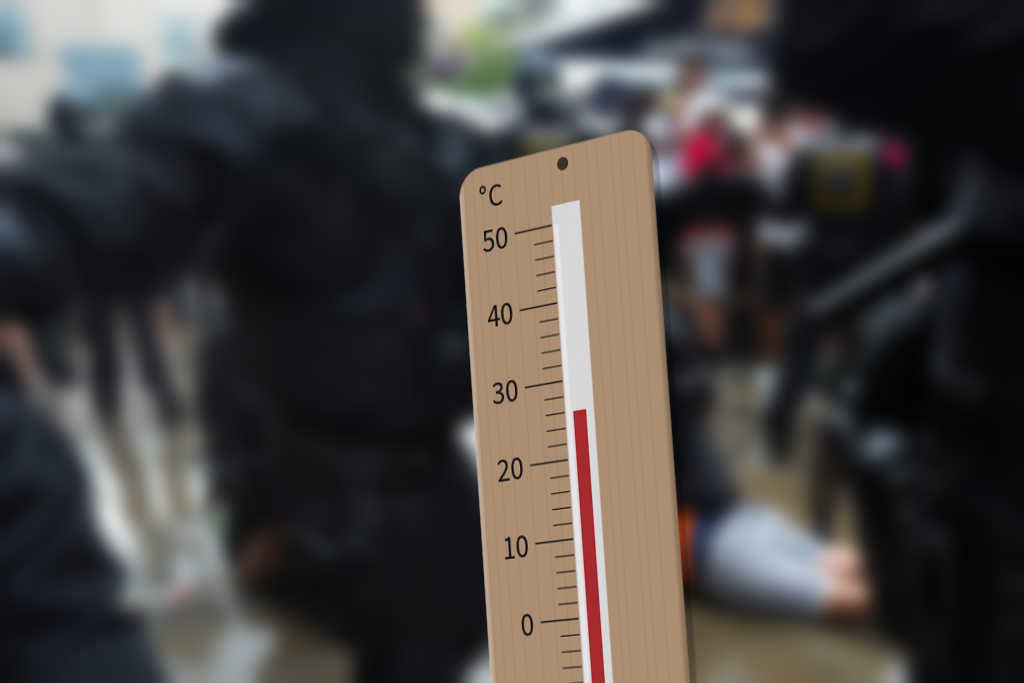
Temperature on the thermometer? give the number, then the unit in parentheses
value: 26 (°C)
